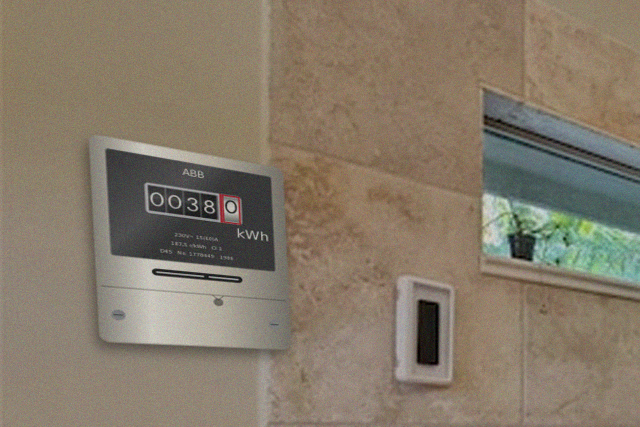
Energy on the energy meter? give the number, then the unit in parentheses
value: 38.0 (kWh)
